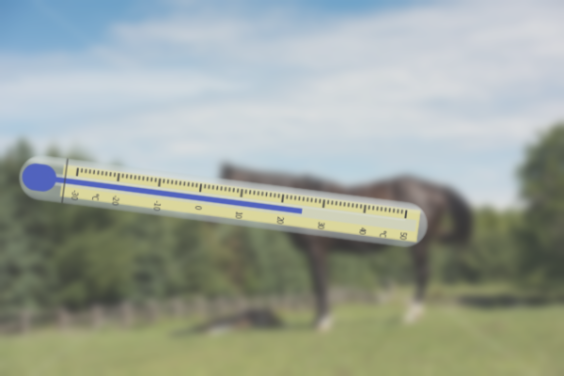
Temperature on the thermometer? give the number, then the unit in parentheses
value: 25 (°C)
